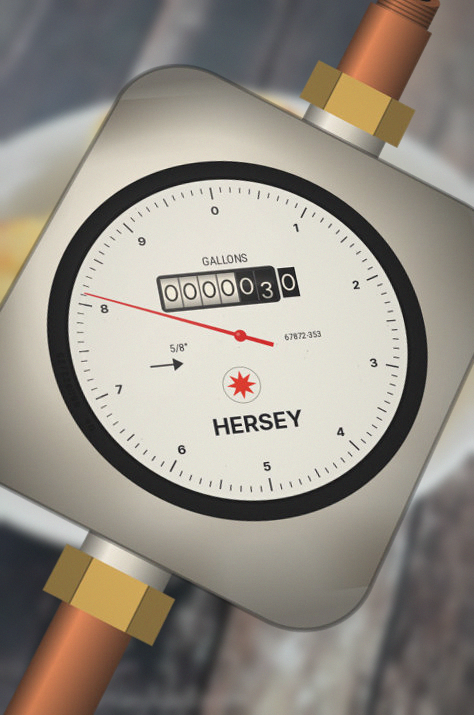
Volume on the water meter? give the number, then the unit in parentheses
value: 28.1 (gal)
